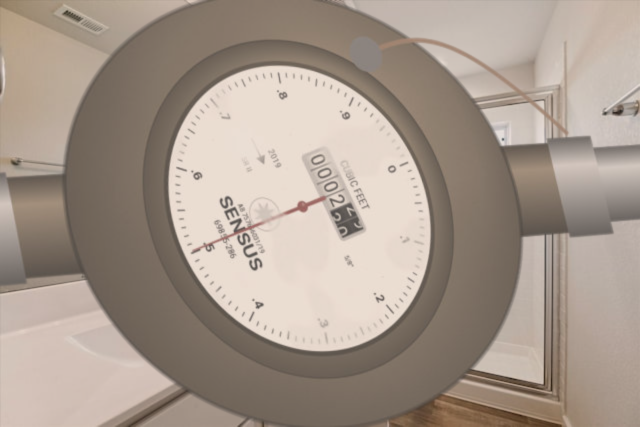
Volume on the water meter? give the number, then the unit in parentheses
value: 229.50 (ft³)
